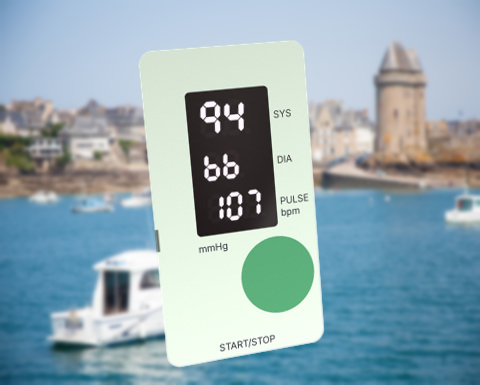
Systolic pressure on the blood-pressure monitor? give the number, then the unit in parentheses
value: 94 (mmHg)
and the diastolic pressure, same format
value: 66 (mmHg)
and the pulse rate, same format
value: 107 (bpm)
